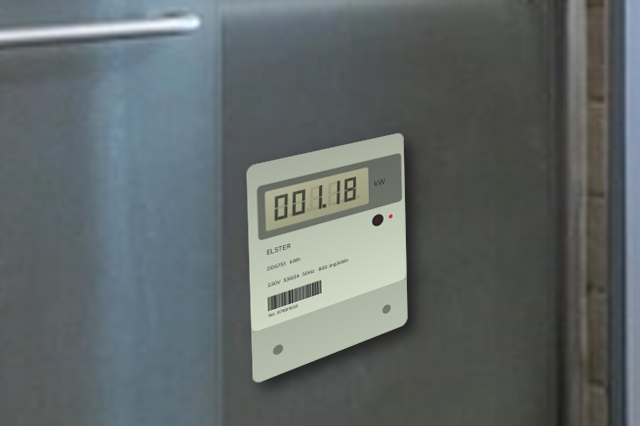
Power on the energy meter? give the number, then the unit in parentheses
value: 1.18 (kW)
